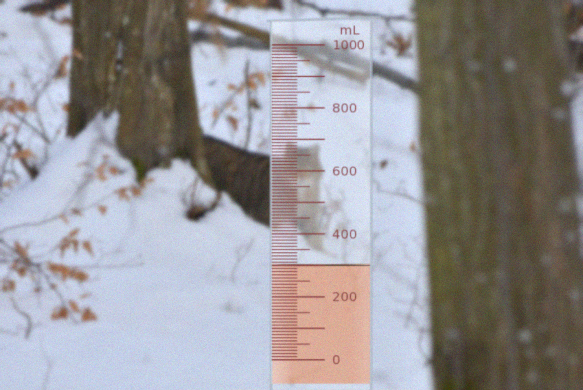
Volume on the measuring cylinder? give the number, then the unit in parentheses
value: 300 (mL)
